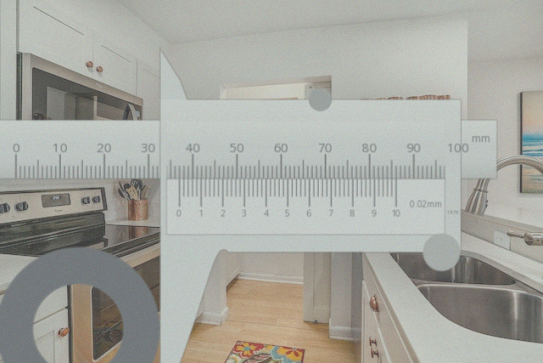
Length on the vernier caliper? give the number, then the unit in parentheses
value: 37.0 (mm)
